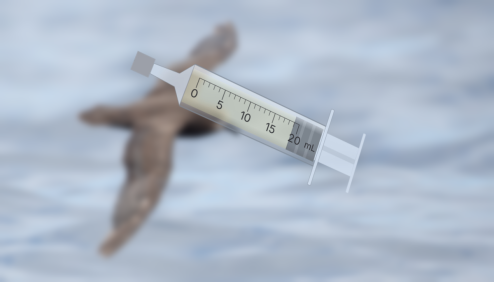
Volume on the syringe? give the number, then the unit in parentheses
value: 19 (mL)
